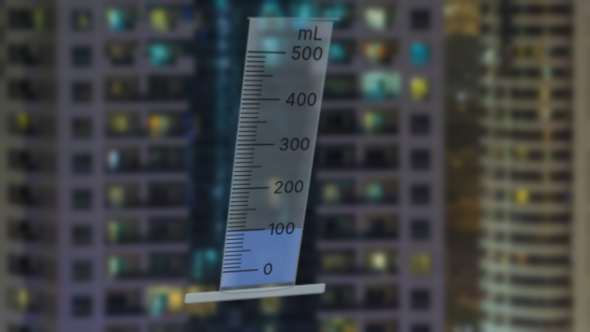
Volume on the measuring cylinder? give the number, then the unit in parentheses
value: 100 (mL)
